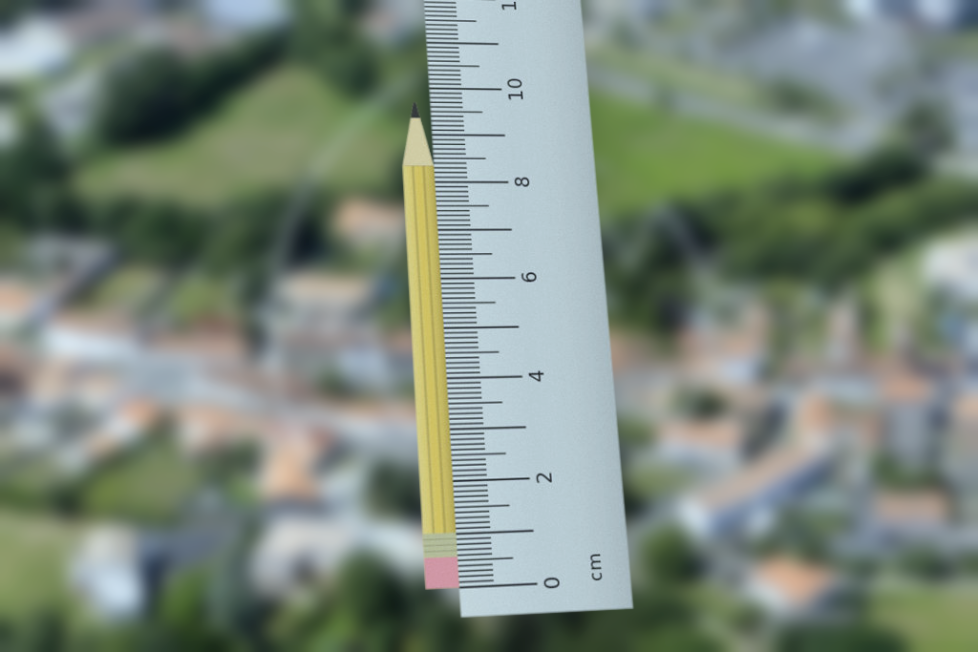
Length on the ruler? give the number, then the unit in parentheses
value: 9.7 (cm)
